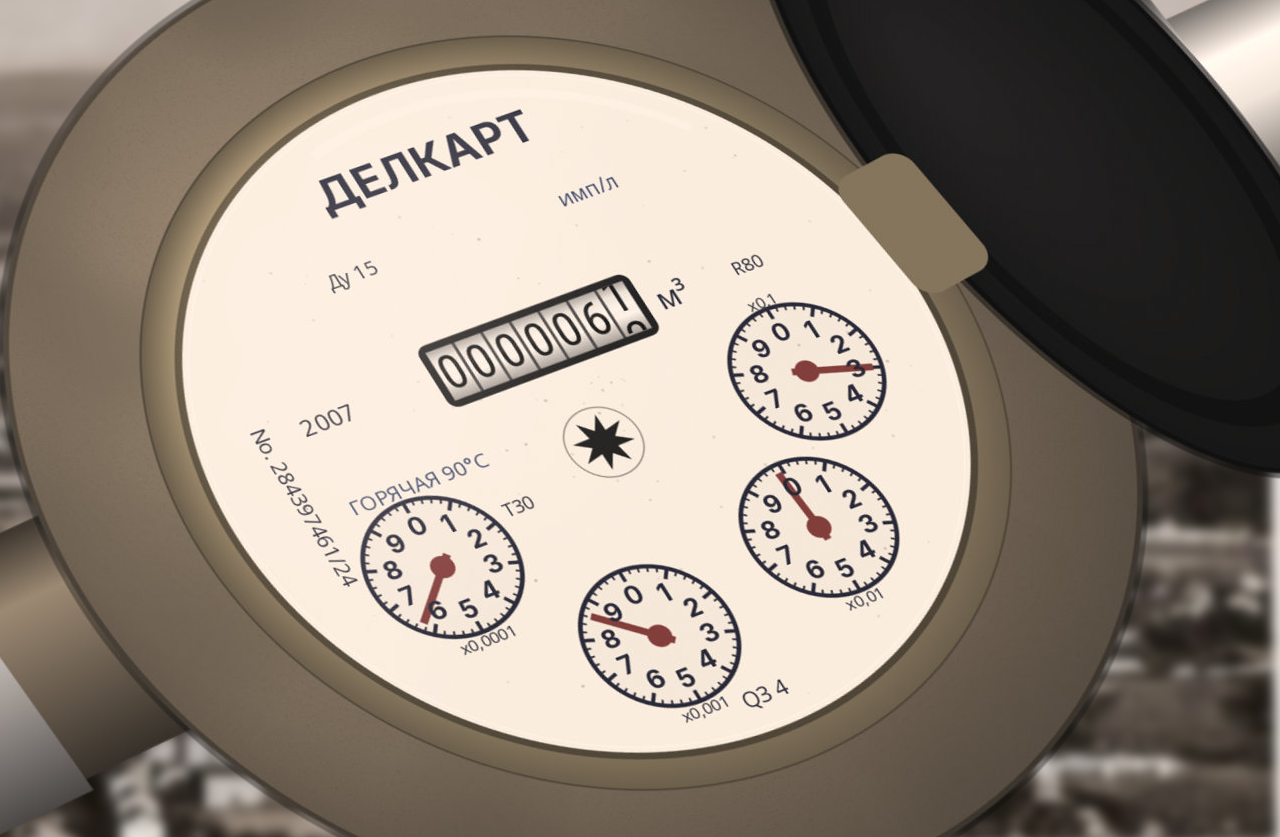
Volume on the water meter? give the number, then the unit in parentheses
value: 61.2986 (m³)
